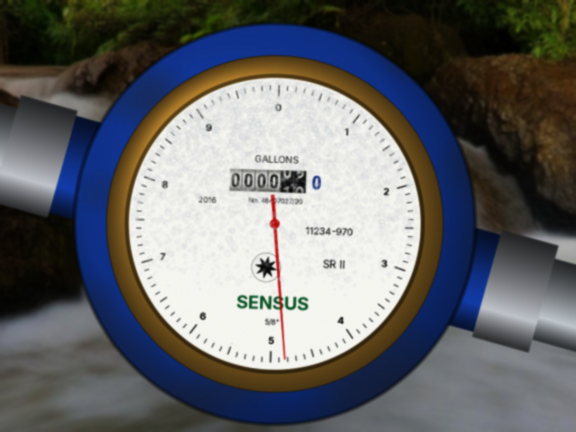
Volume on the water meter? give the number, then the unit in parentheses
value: 94.8 (gal)
